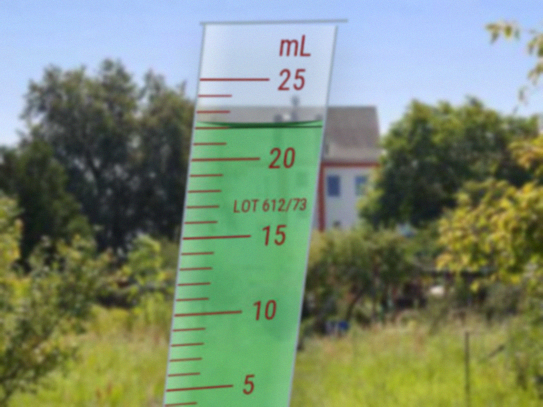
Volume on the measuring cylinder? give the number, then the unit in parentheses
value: 22 (mL)
